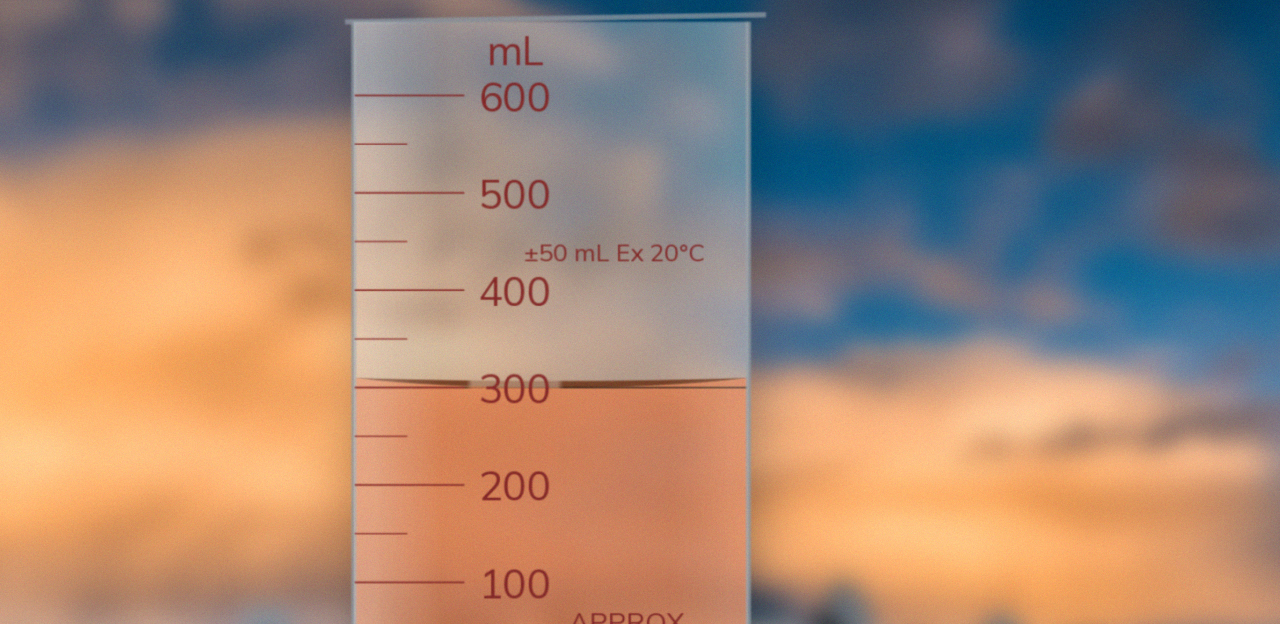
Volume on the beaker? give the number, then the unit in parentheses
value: 300 (mL)
